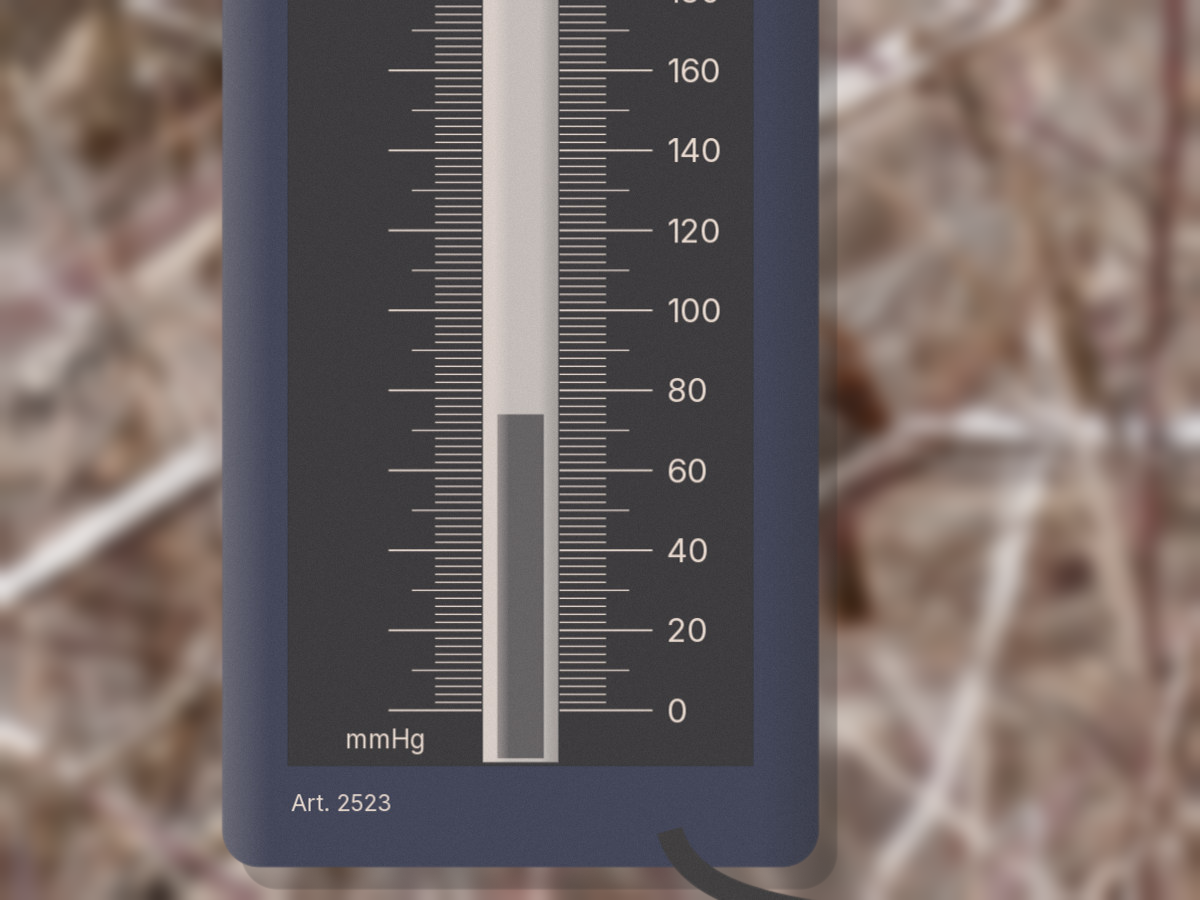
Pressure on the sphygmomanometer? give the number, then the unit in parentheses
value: 74 (mmHg)
